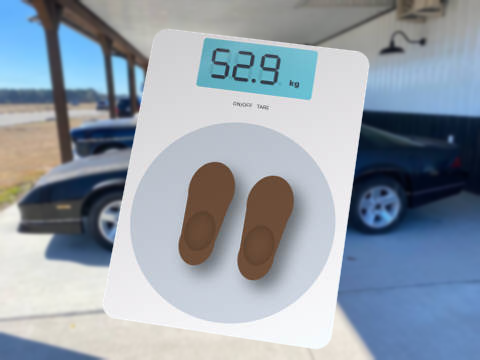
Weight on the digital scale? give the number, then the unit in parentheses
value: 52.9 (kg)
